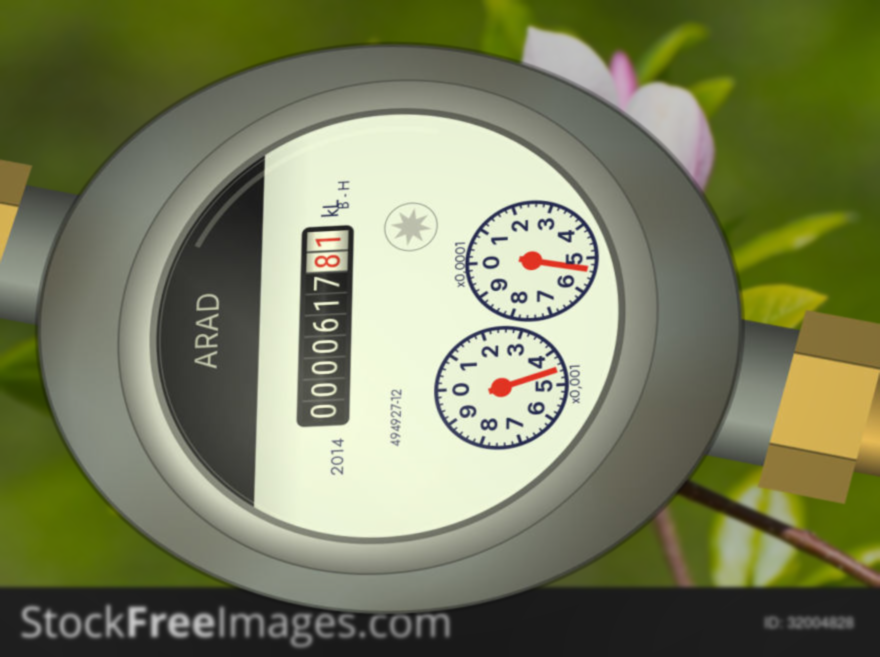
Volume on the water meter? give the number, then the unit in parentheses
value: 617.8145 (kL)
